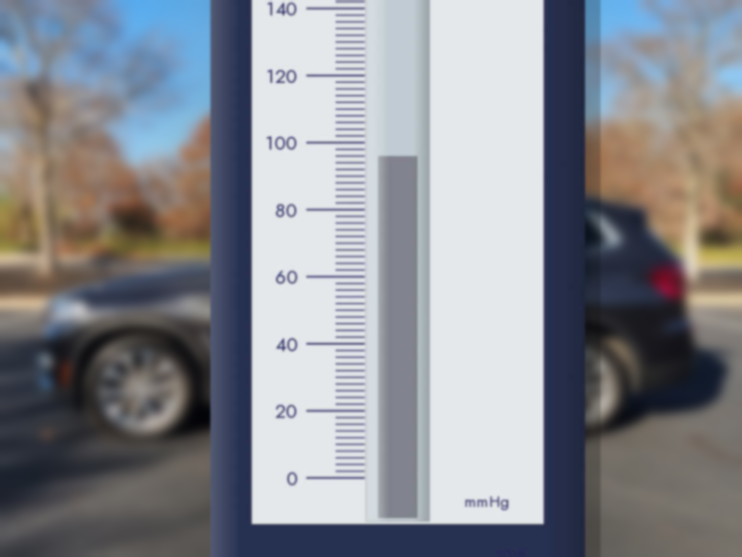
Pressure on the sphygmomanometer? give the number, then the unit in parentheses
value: 96 (mmHg)
